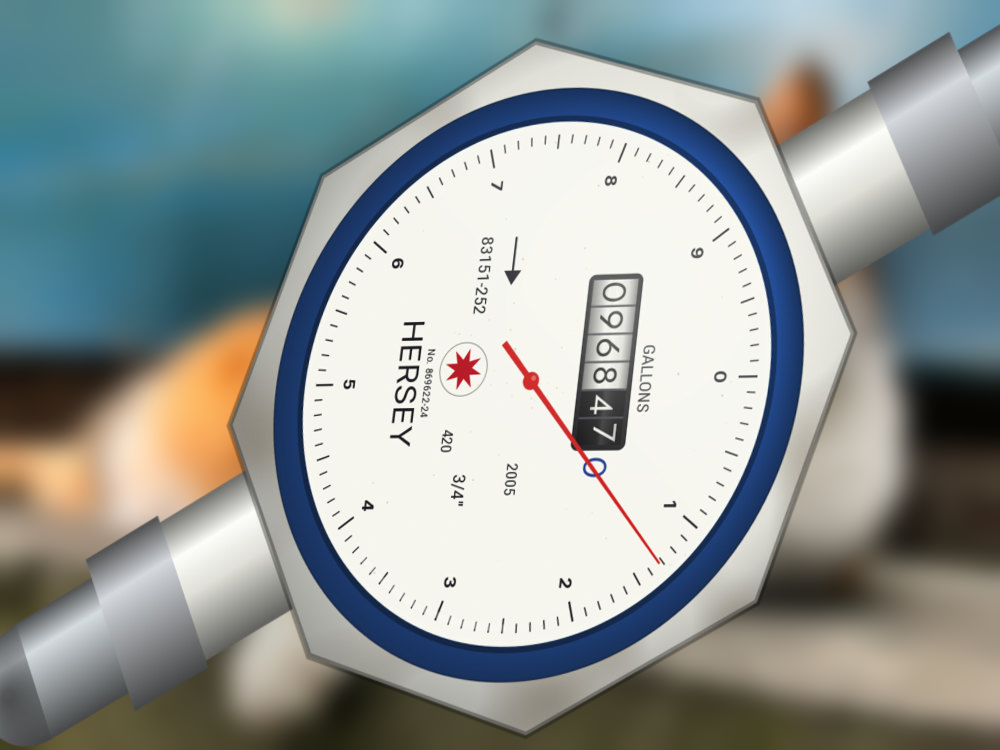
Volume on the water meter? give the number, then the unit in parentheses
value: 968471.3 (gal)
